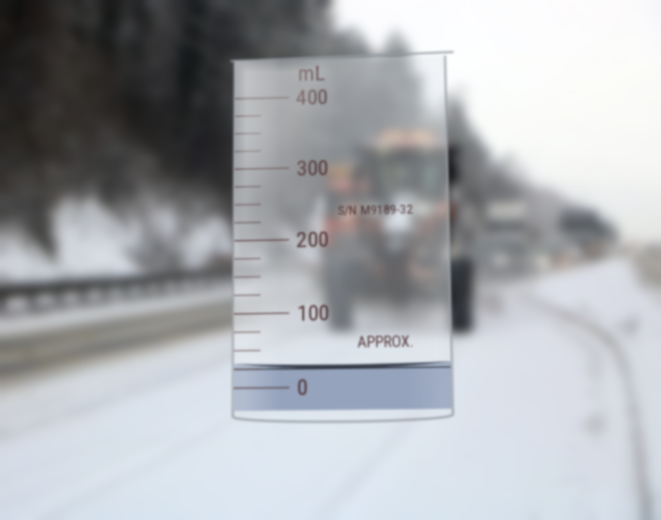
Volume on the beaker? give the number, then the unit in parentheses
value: 25 (mL)
